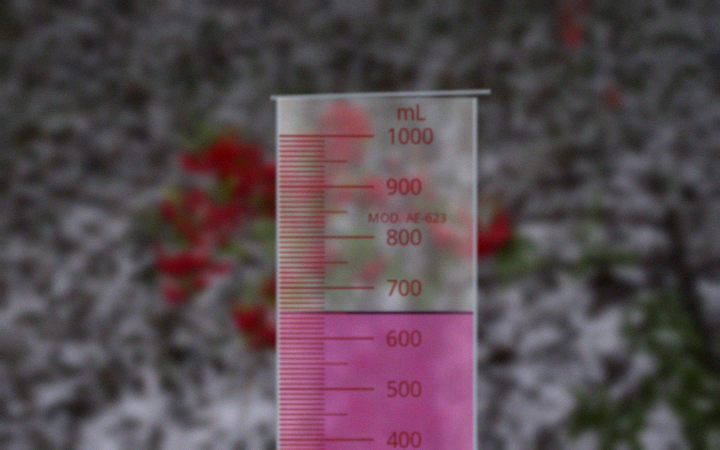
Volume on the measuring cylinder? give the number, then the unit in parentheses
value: 650 (mL)
